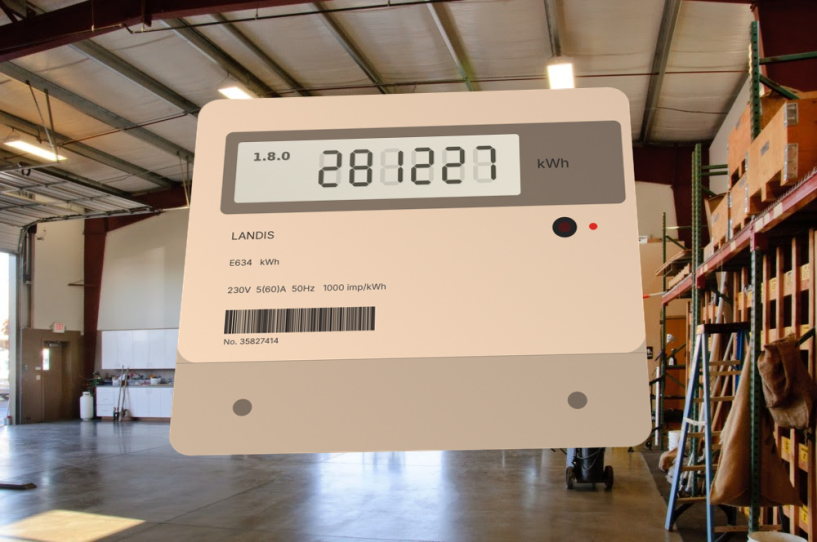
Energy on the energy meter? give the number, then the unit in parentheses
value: 281227 (kWh)
